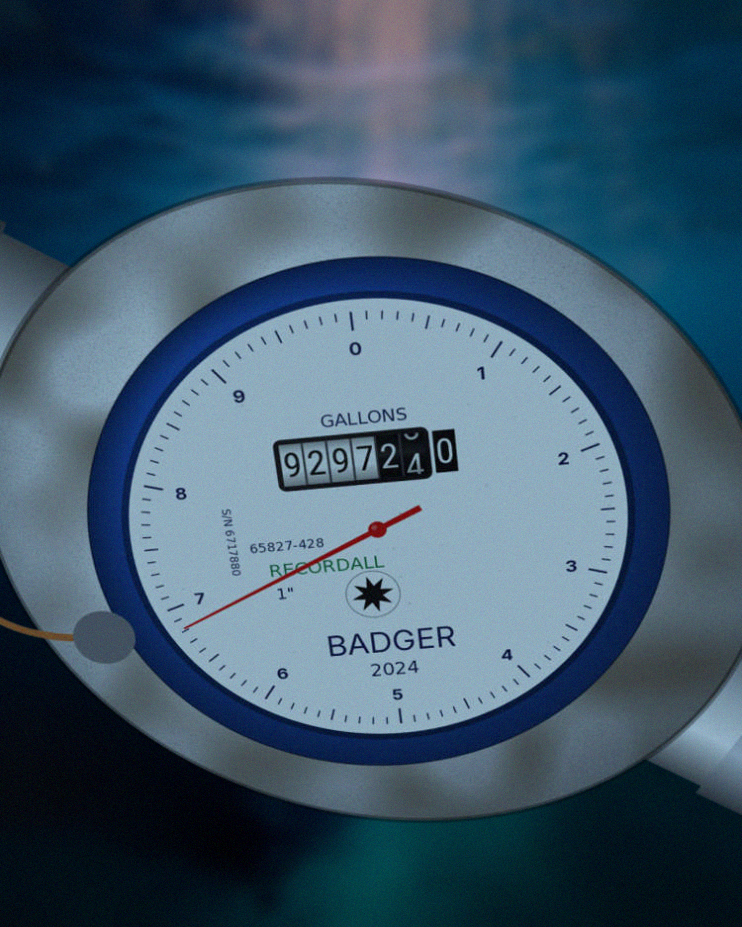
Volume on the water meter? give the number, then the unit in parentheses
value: 9297236.8 (gal)
